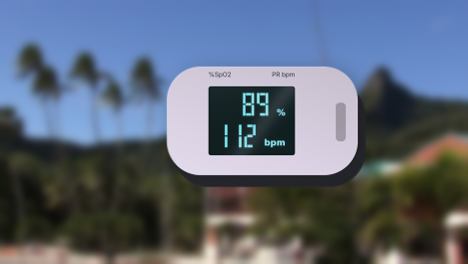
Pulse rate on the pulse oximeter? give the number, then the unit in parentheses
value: 112 (bpm)
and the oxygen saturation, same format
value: 89 (%)
